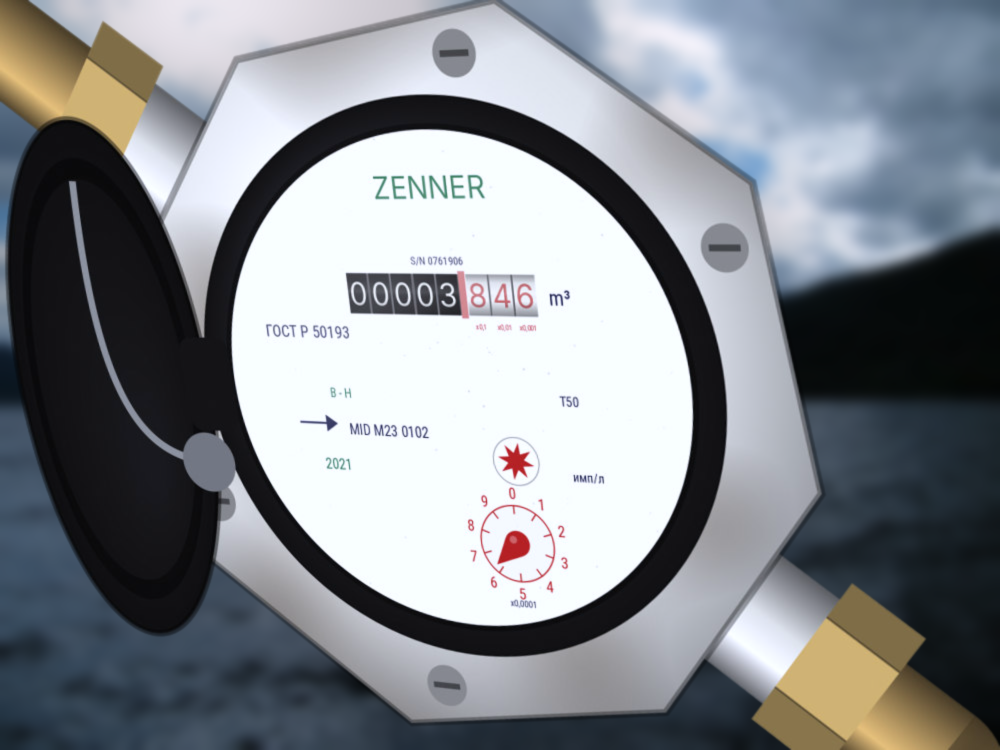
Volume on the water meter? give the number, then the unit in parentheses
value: 3.8466 (m³)
